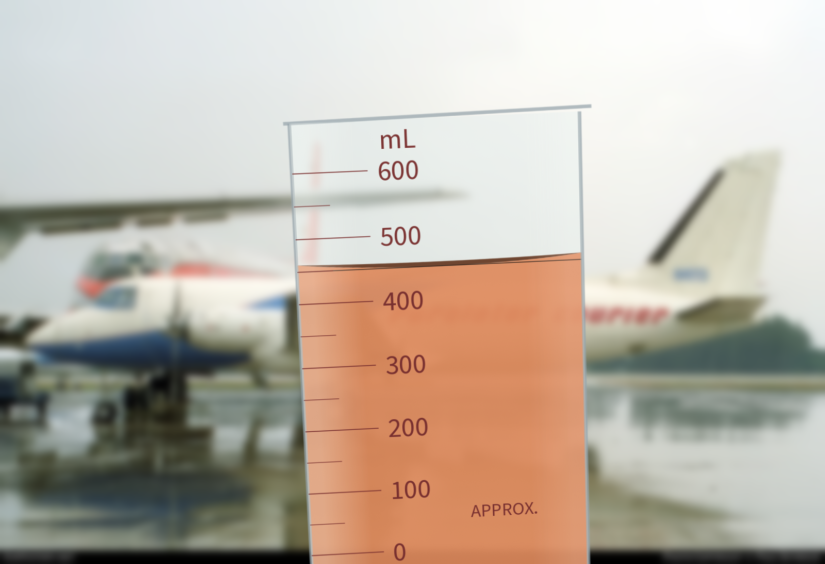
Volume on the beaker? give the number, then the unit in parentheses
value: 450 (mL)
